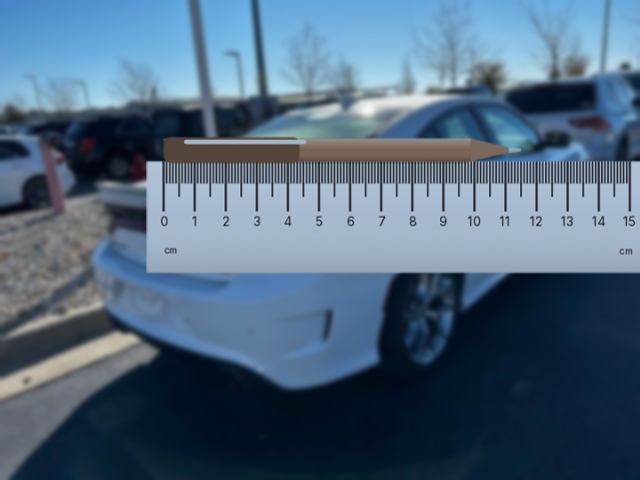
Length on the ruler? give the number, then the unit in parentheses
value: 11.5 (cm)
